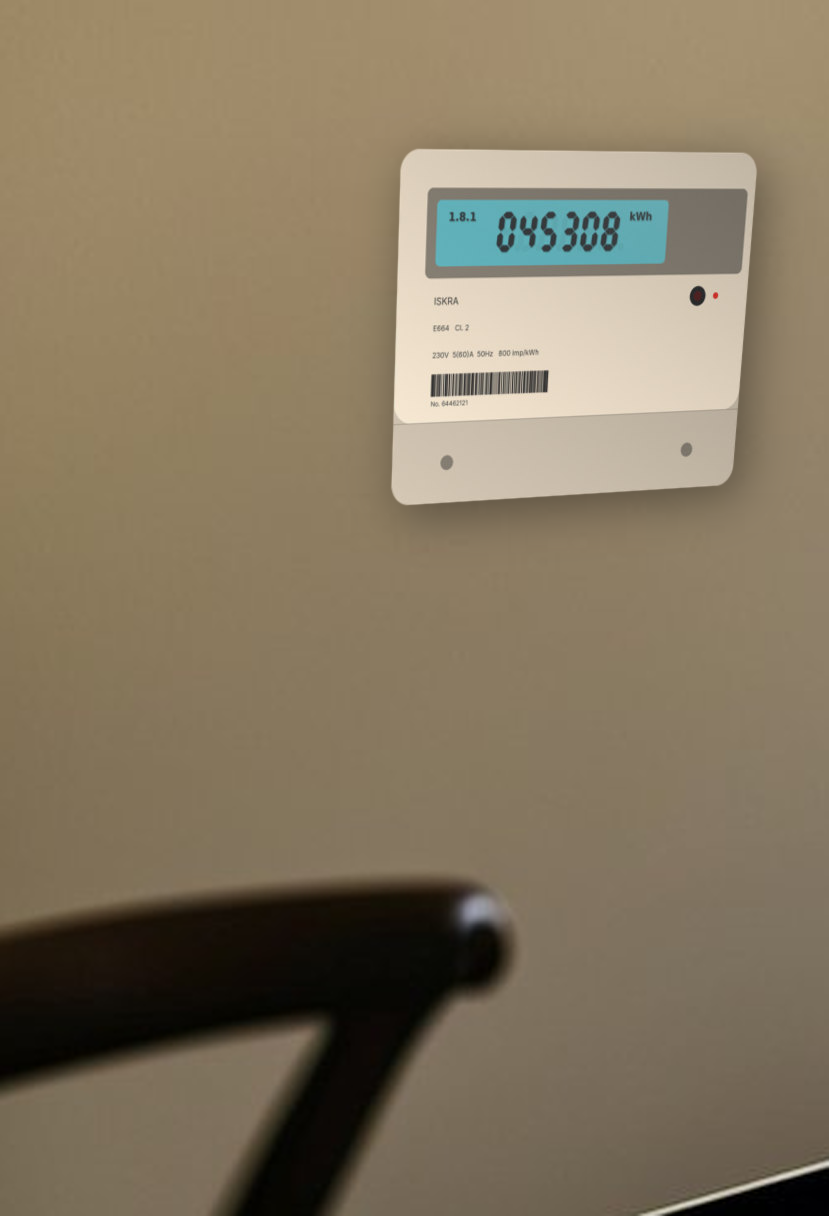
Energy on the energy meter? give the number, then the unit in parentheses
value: 45308 (kWh)
